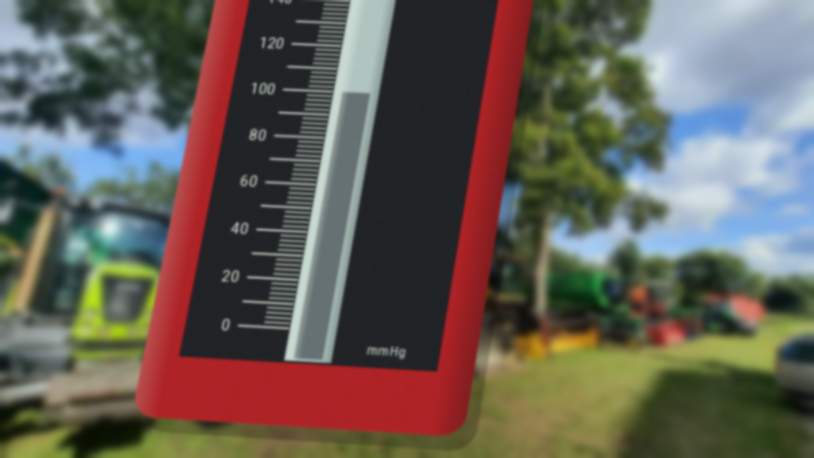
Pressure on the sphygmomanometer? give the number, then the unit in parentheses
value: 100 (mmHg)
